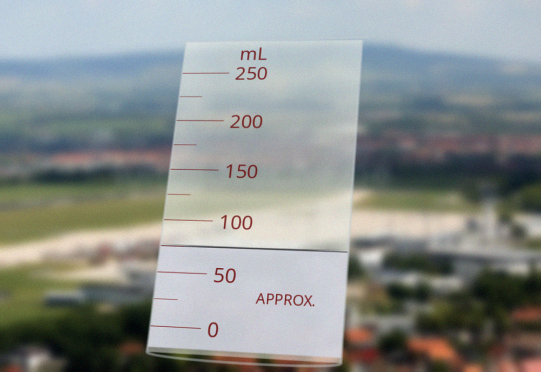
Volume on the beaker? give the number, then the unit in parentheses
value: 75 (mL)
